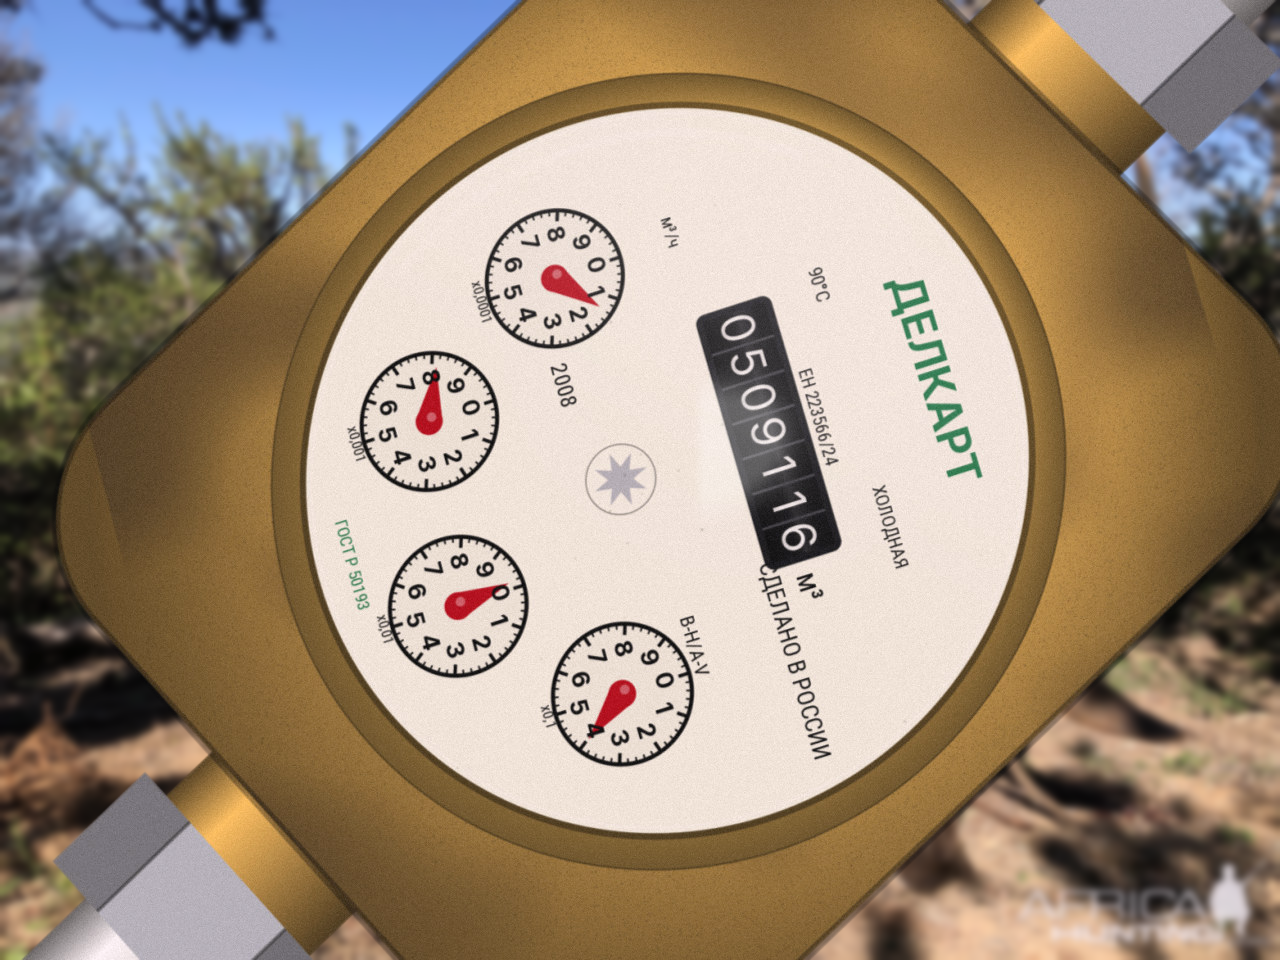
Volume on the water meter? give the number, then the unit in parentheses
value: 509116.3981 (m³)
